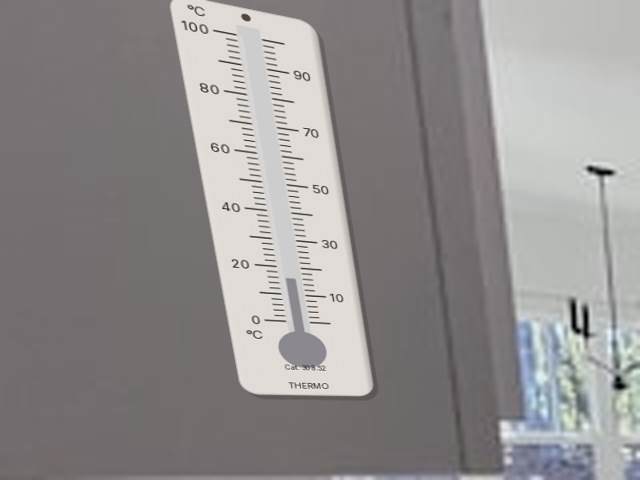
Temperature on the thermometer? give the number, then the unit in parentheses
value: 16 (°C)
